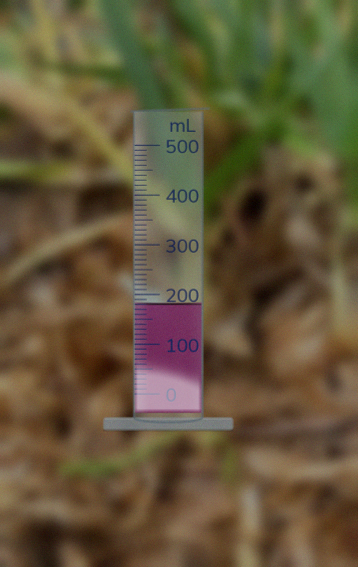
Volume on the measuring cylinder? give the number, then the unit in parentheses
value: 180 (mL)
